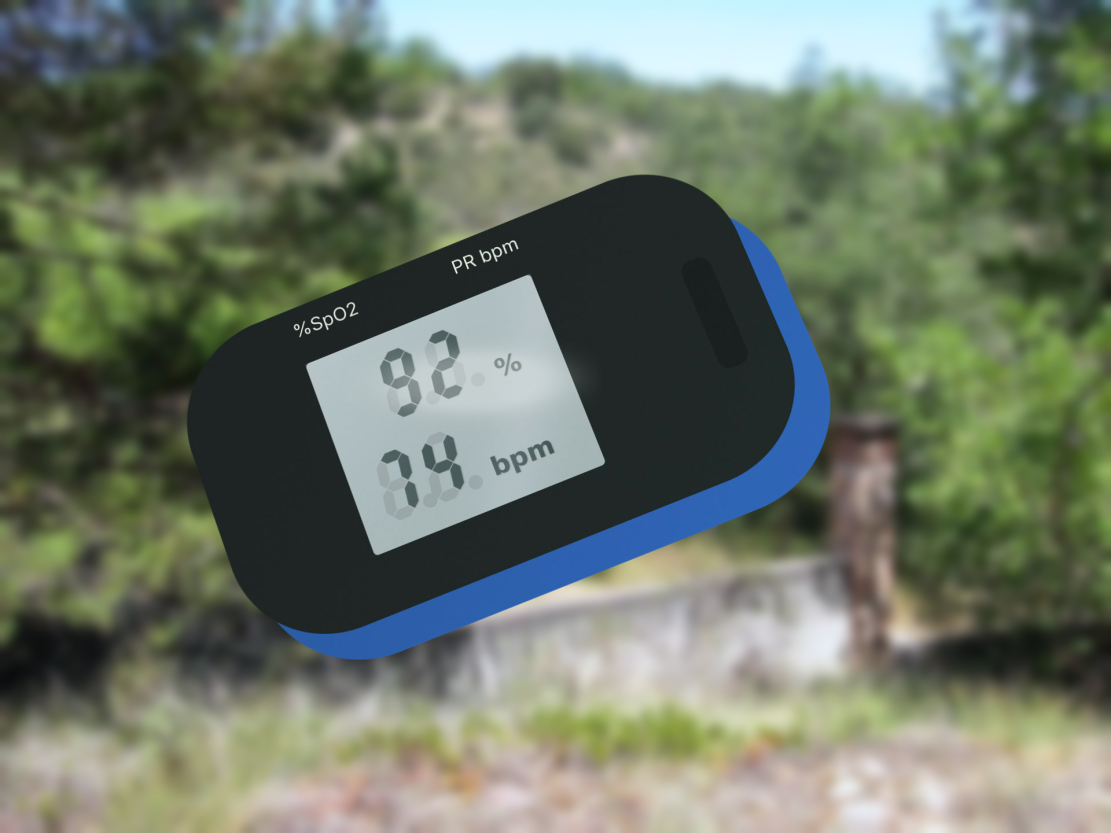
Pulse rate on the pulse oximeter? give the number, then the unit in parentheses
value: 74 (bpm)
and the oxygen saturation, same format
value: 92 (%)
